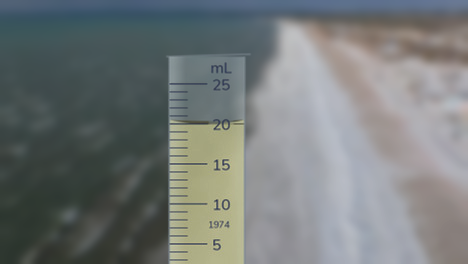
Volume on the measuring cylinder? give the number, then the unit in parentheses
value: 20 (mL)
